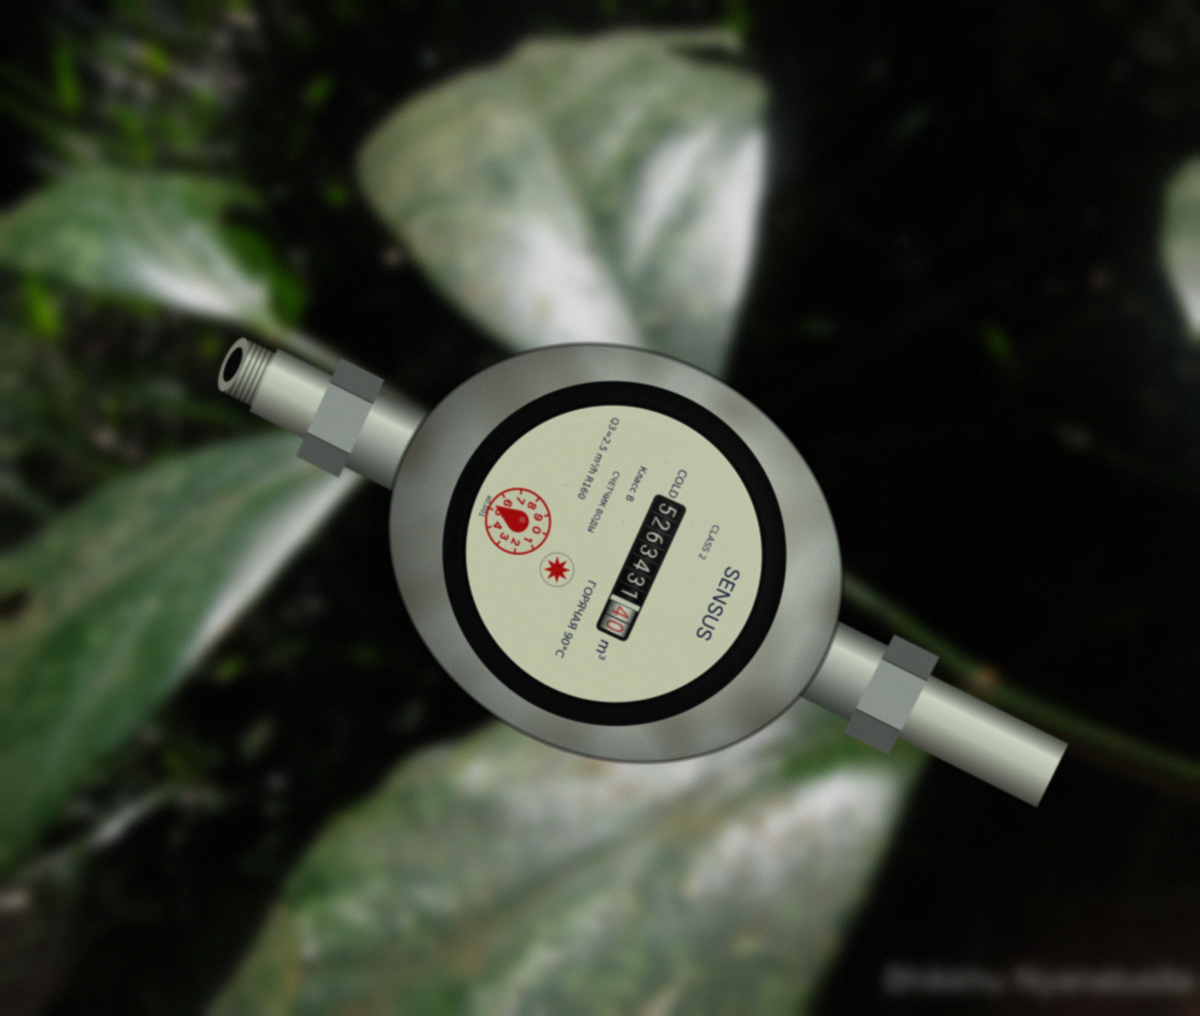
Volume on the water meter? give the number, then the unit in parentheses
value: 5263431.405 (m³)
